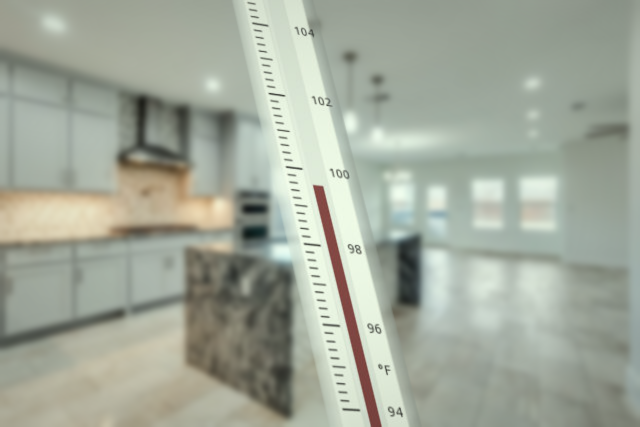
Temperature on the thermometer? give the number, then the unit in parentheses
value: 99.6 (°F)
